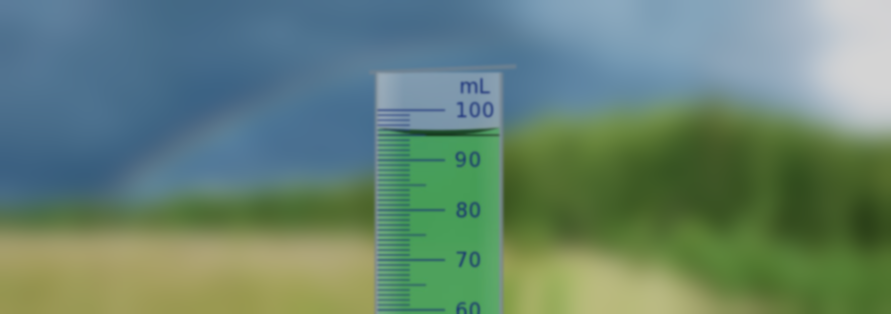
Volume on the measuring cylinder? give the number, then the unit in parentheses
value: 95 (mL)
